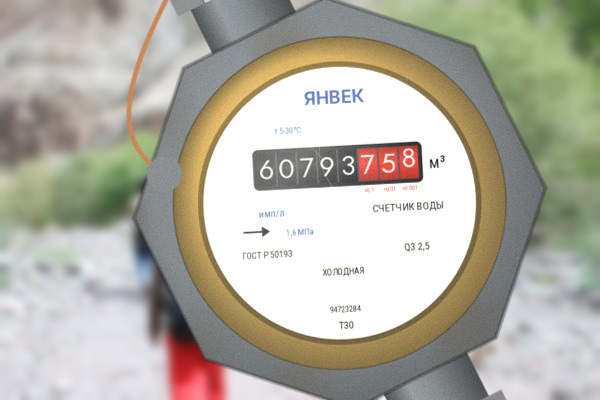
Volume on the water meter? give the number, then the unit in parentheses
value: 60793.758 (m³)
